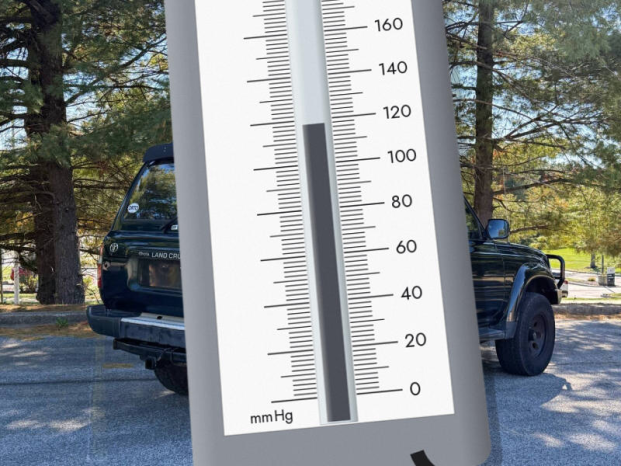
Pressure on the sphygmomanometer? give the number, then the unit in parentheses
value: 118 (mmHg)
